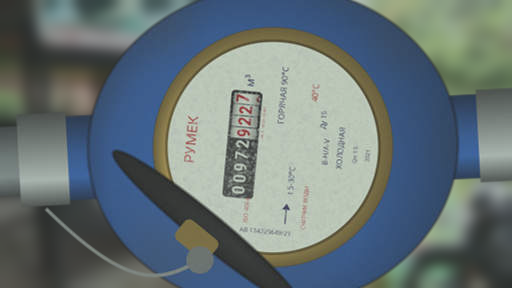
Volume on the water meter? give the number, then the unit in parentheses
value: 972.9227 (m³)
